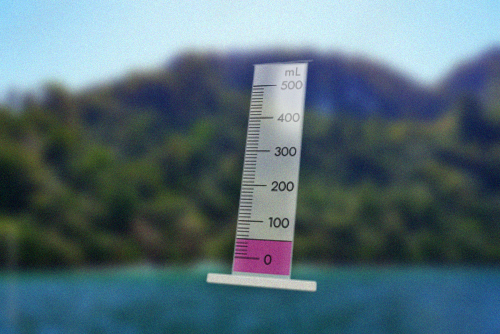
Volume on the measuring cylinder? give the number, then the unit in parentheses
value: 50 (mL)
